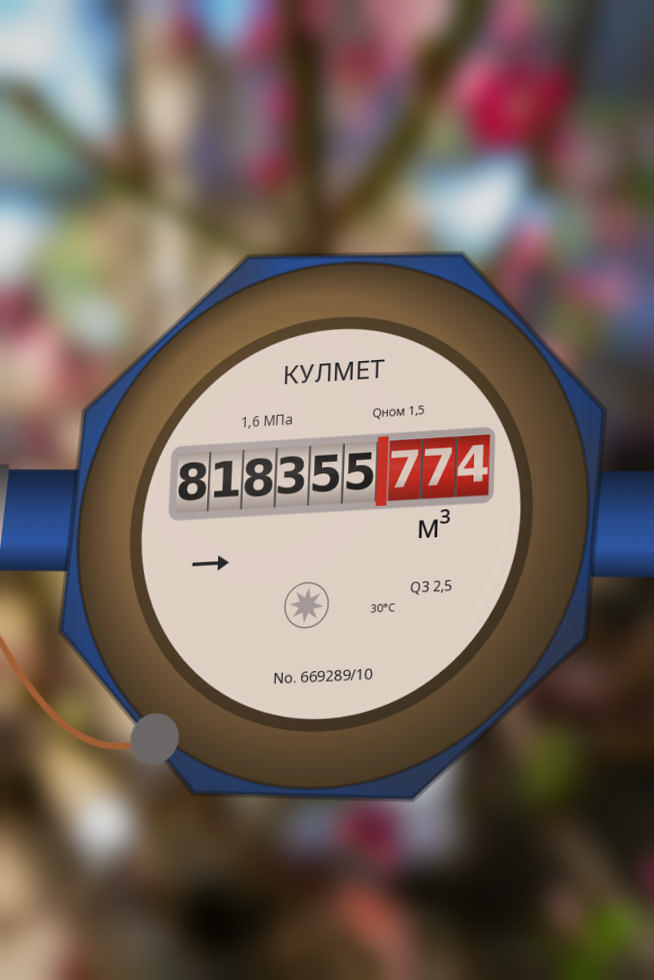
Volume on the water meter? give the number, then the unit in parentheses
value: 818355.774 (m³)
